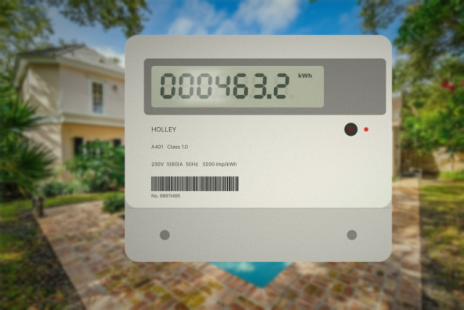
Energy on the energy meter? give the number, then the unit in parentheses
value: 463.2 (kWh)
